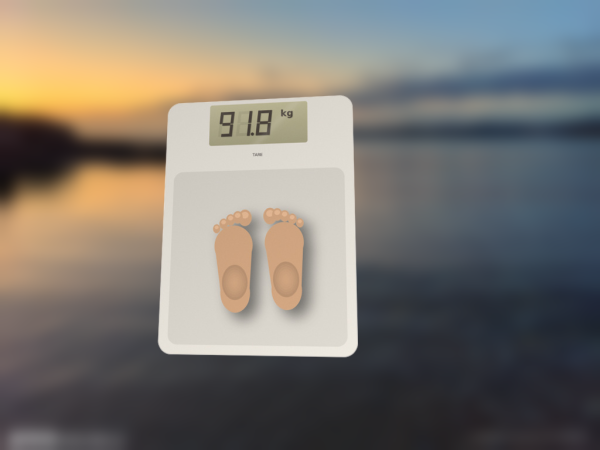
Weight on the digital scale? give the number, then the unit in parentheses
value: 91.8 (kg)
